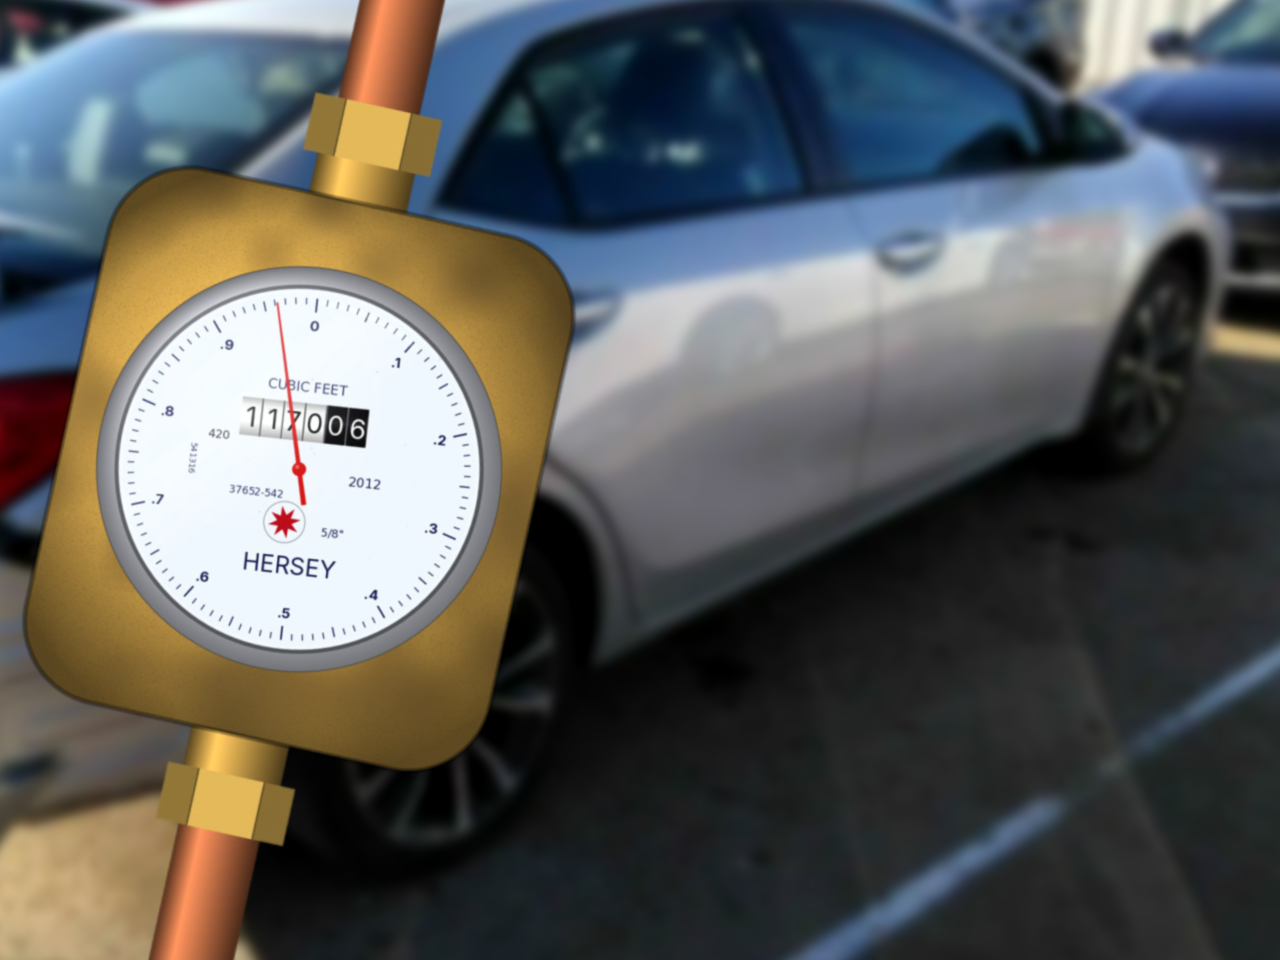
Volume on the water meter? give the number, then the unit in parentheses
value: 117005.96 (ft³)
